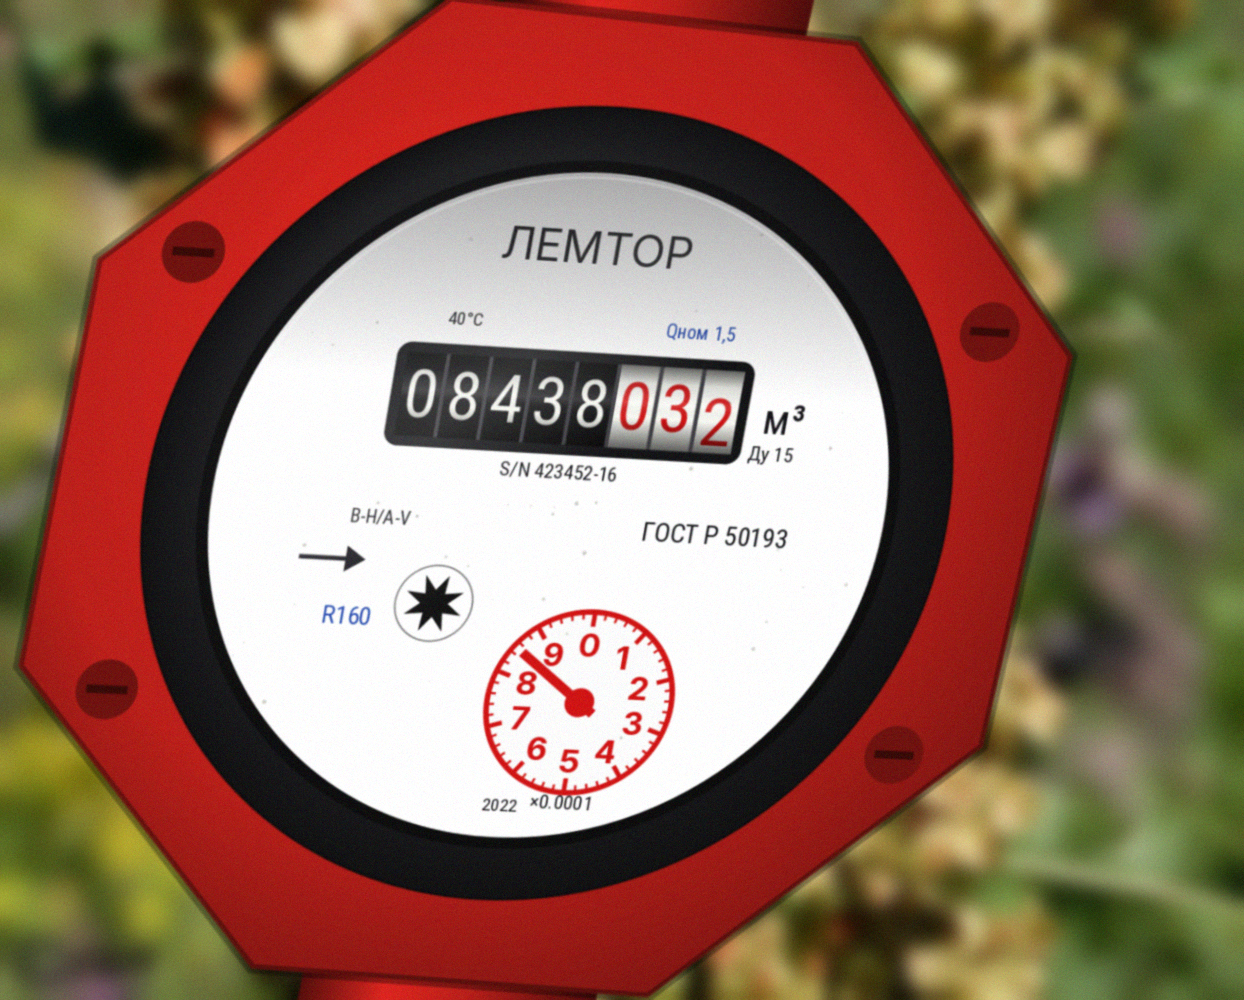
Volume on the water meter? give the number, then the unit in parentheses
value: 8438.0318 (m³)
